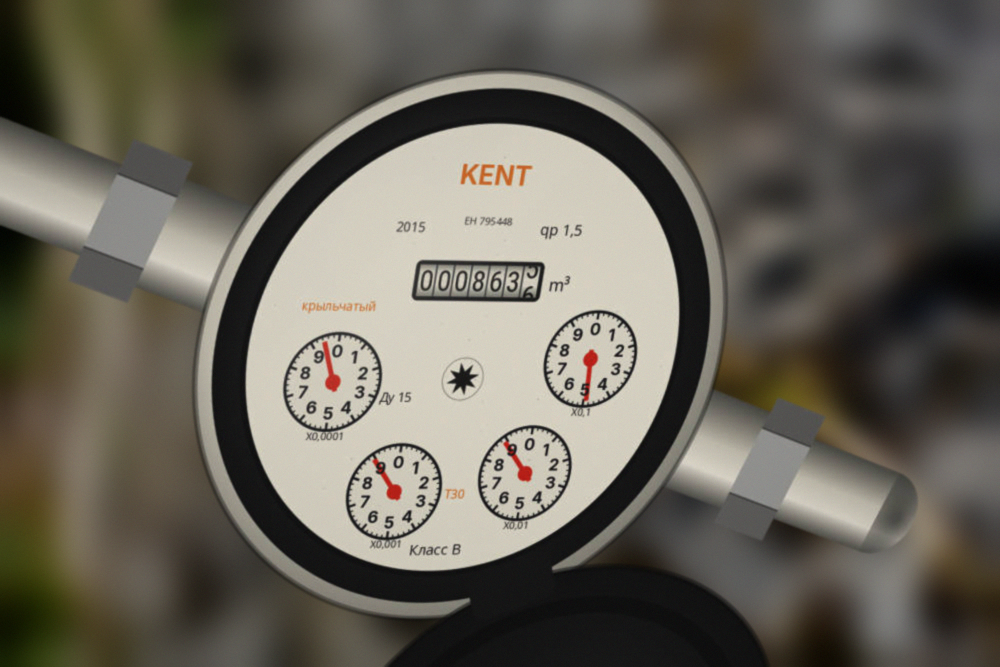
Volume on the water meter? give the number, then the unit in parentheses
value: 8635.4889 (m³)
